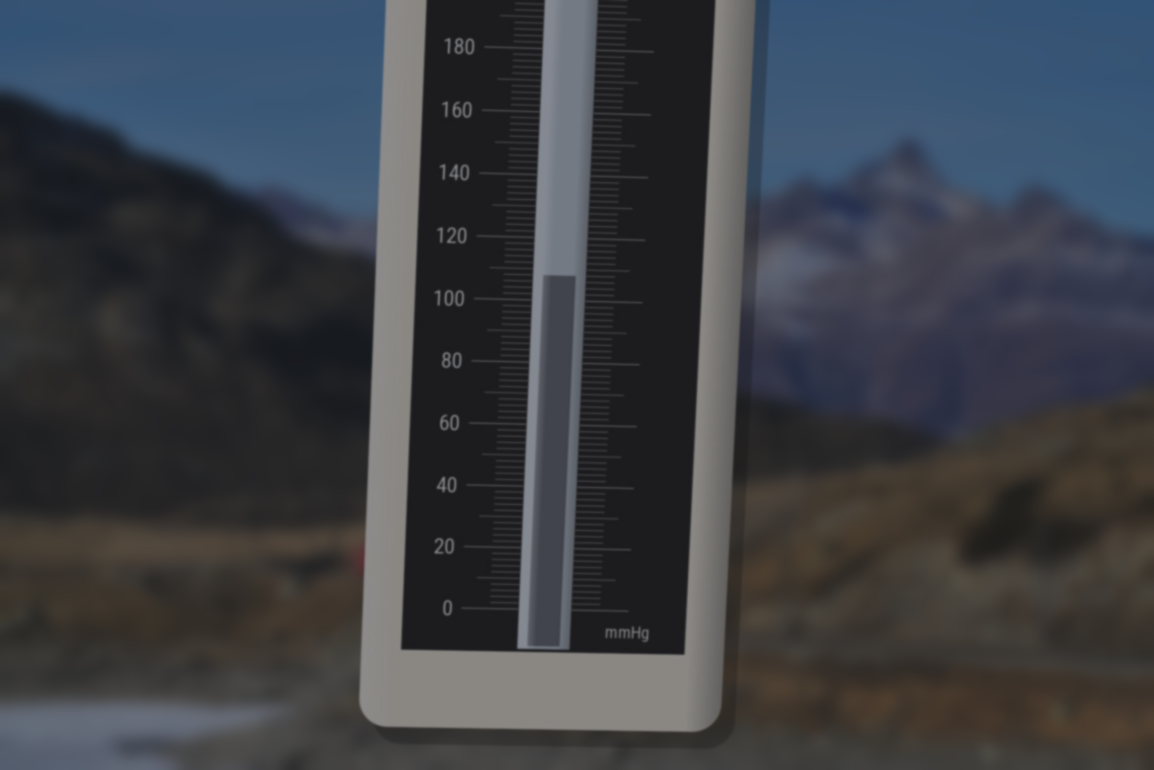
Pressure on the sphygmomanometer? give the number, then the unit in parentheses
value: 108 (mmHg)
